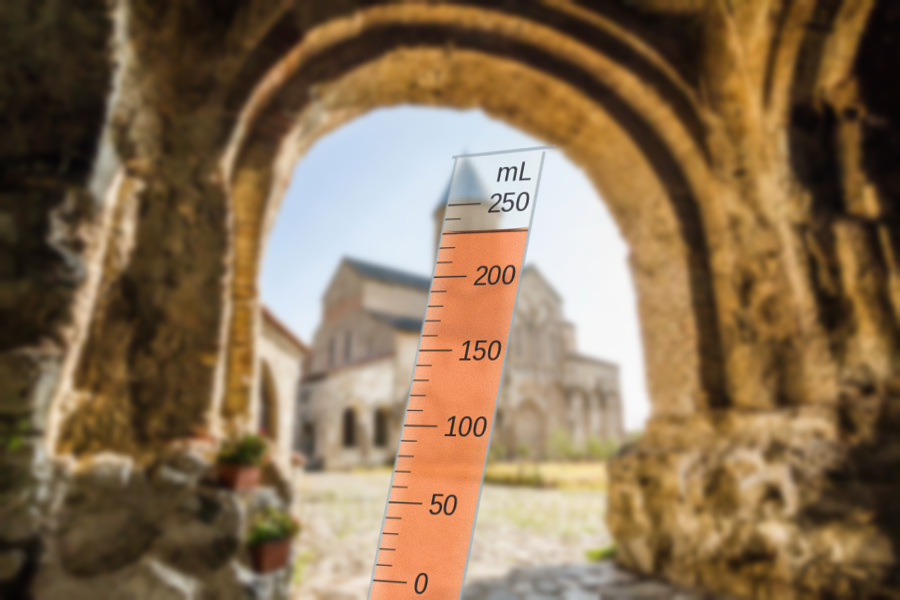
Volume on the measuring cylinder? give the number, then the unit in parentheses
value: 230 (mL)
